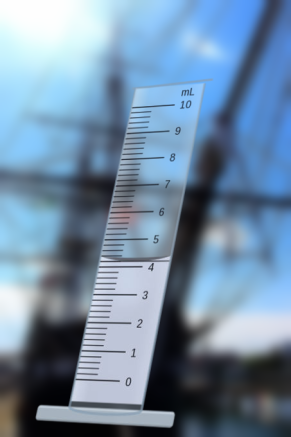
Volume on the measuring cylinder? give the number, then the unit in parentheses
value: 4.2 (mL)
